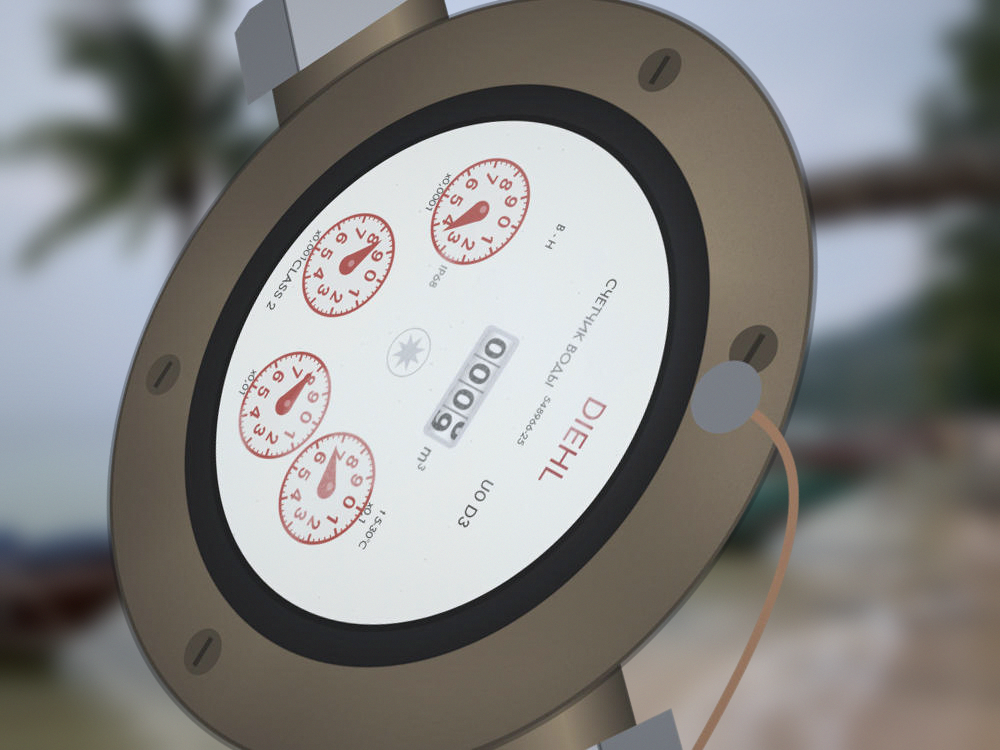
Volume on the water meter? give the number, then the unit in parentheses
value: 8.6783 (m³)
